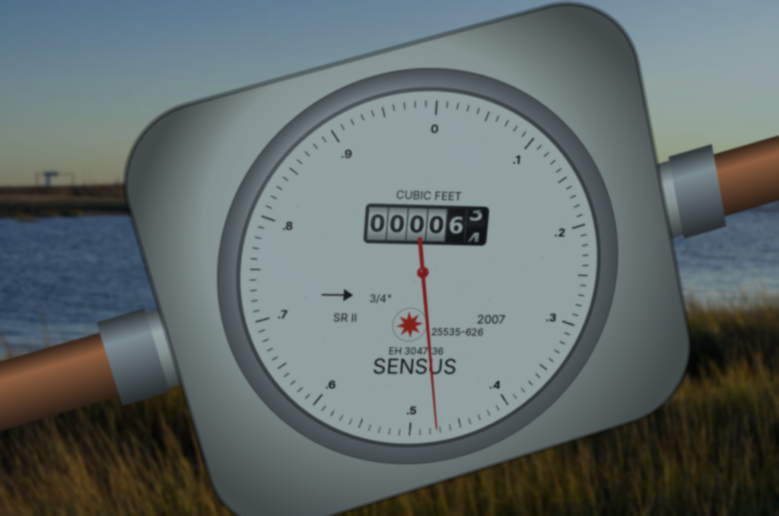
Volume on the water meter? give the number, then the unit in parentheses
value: 63.47 (ft³)
